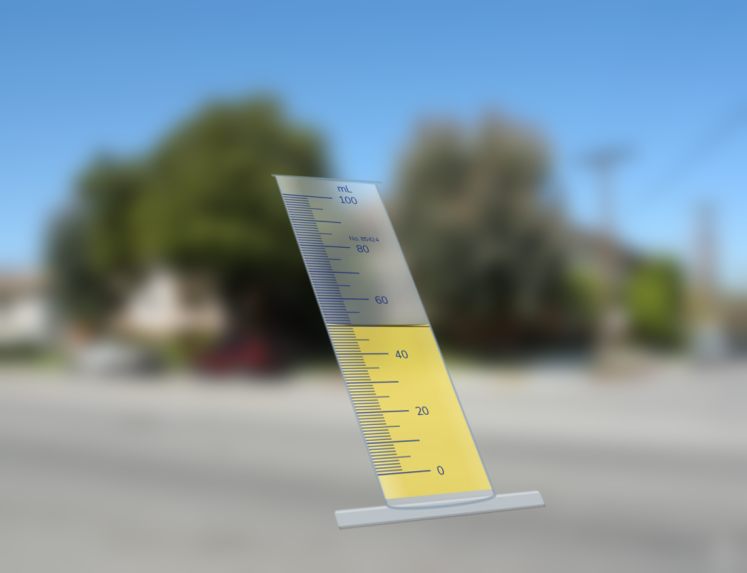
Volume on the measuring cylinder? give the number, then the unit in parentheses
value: 50 (mL)
